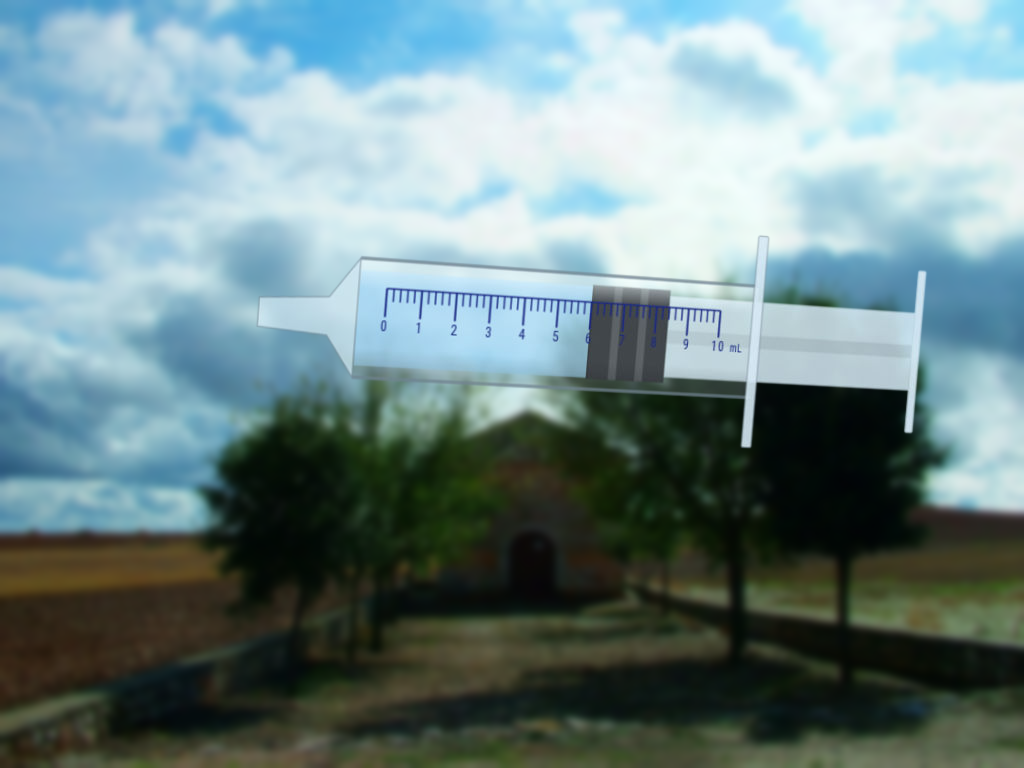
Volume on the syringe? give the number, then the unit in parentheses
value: 6 (mL)
